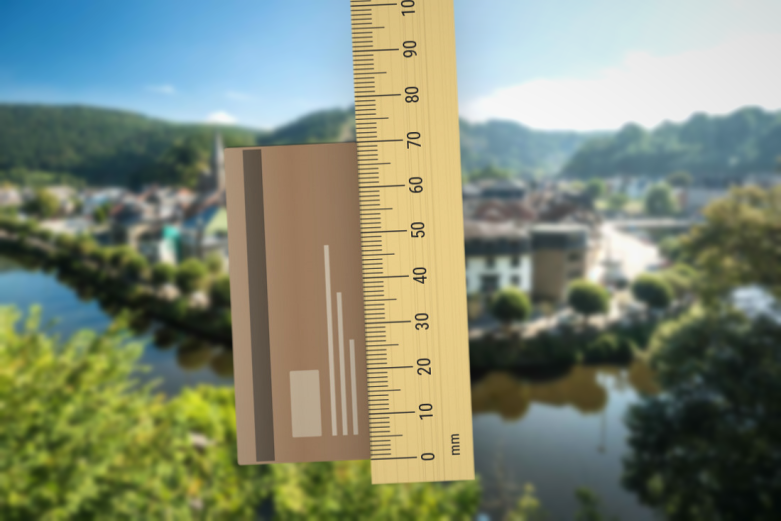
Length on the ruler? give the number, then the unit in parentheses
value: 70 (mm)
